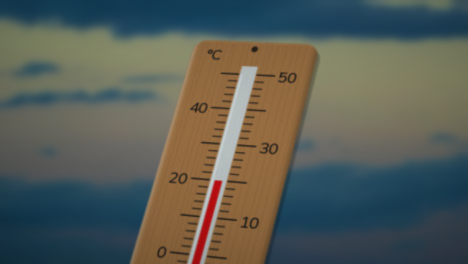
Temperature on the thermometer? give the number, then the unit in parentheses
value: 20 (°C)
